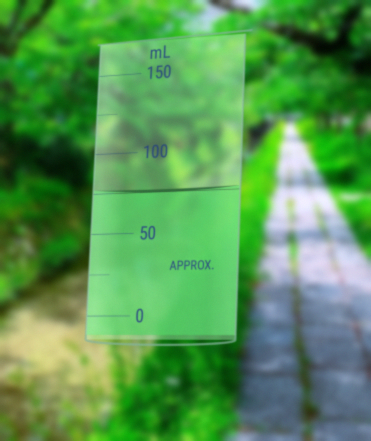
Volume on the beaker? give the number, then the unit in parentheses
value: 75 (mL)
